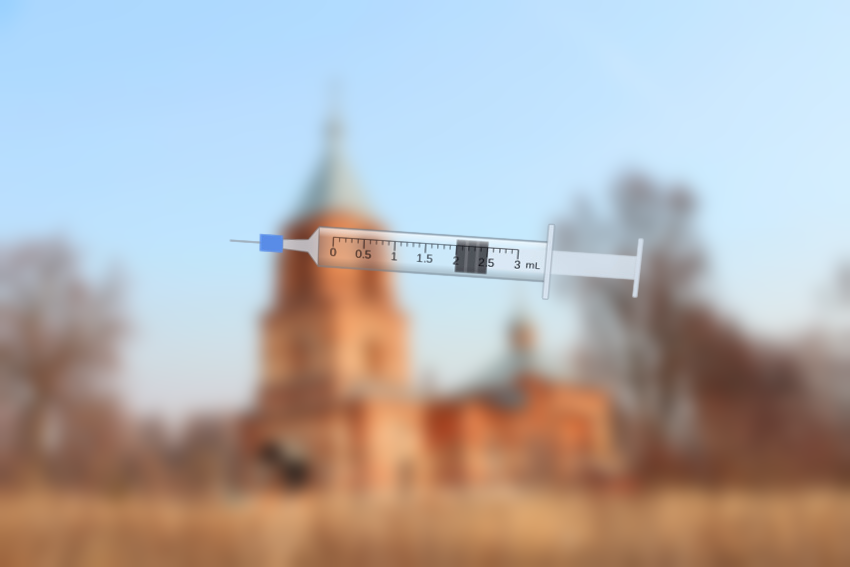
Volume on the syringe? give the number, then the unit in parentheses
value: 2 (mL)
